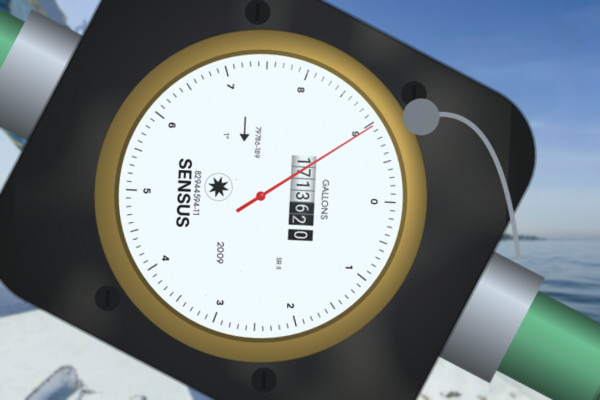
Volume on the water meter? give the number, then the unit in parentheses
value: 1713619.0 (gal)
